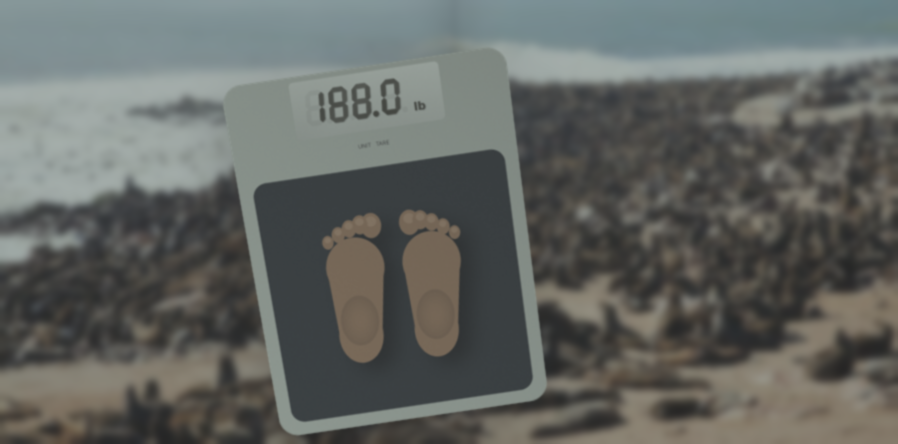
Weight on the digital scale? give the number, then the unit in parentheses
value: 188.0 (lb)
